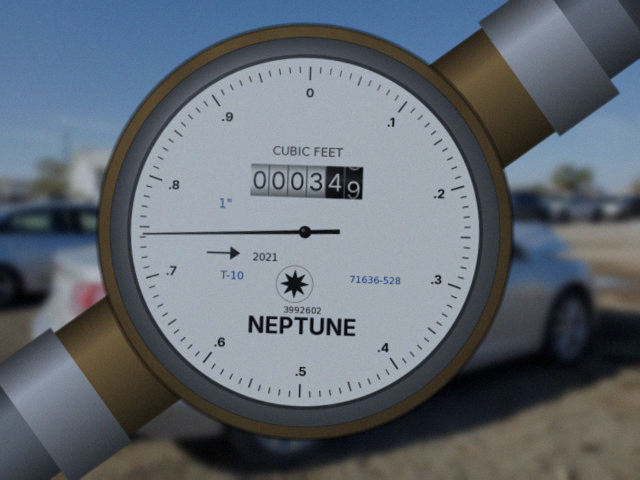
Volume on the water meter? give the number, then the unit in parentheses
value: 348.74 (ft³)
